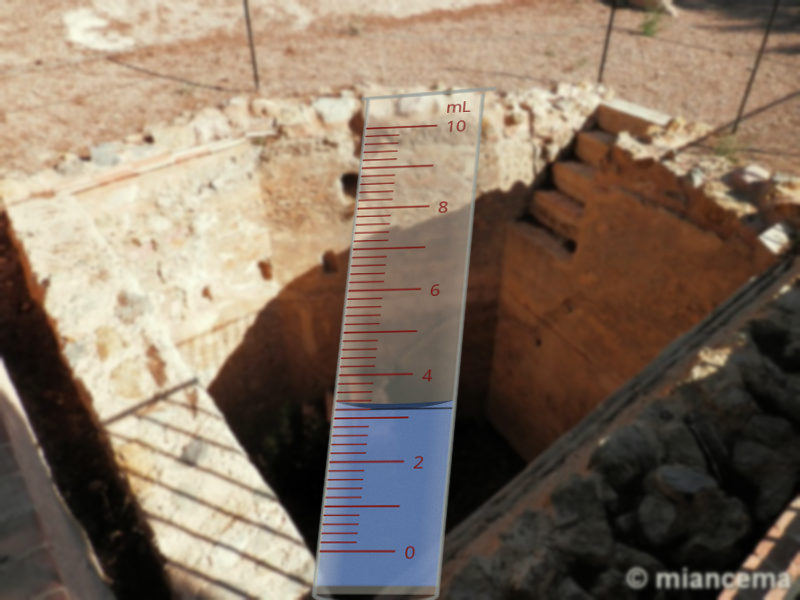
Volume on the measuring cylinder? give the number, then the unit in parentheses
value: 3.2 (mL)
